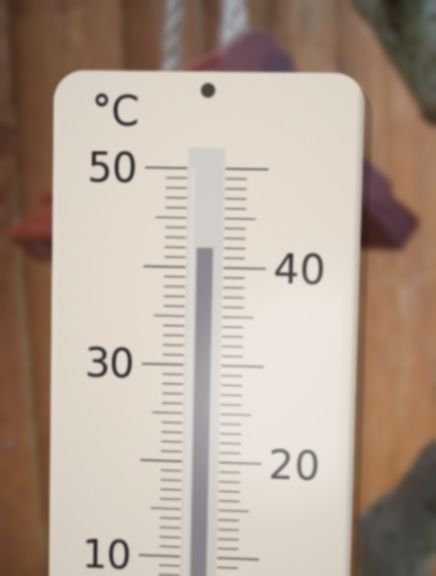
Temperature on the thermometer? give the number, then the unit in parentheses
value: 42 (°C)
